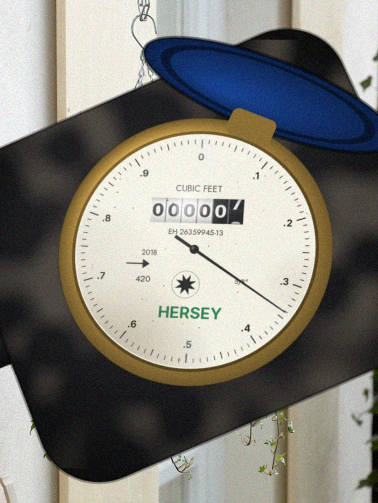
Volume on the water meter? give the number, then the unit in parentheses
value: 7.34 (ft³)
